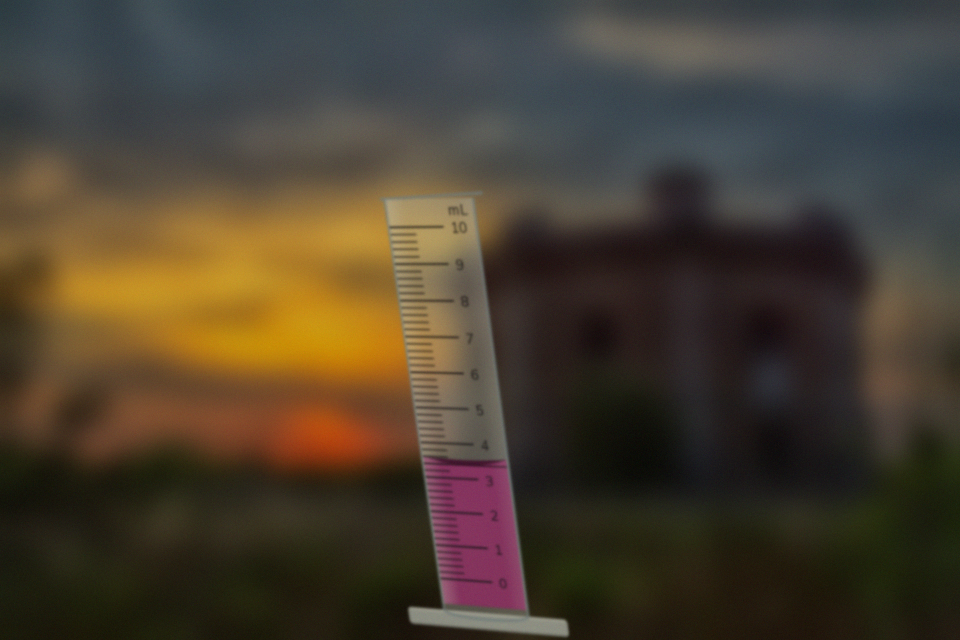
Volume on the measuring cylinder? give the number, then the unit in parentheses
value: 3.4 (mL)
